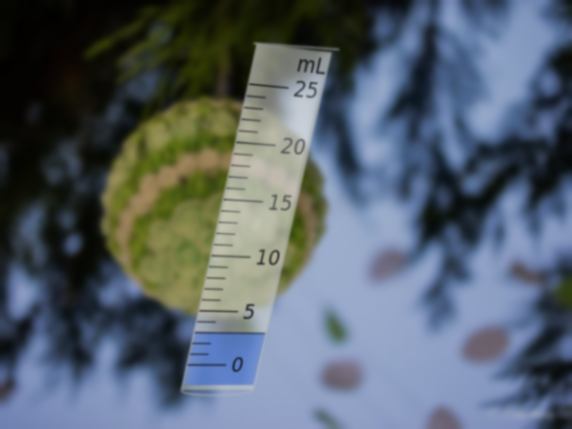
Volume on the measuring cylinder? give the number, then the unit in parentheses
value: 3 (mL)
